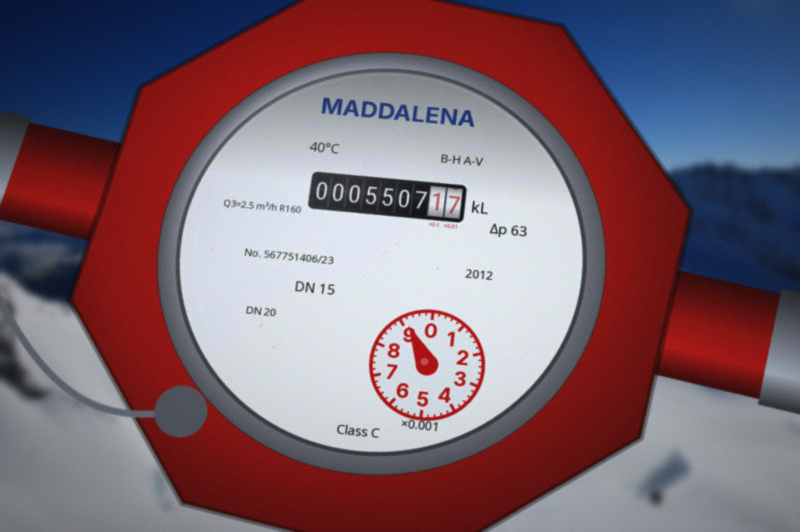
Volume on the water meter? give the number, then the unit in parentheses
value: 5507.169 (kL)
